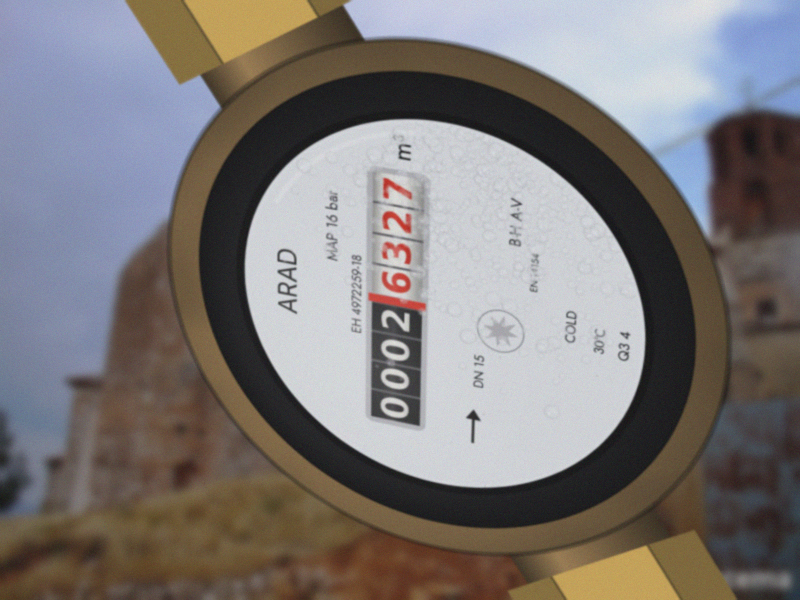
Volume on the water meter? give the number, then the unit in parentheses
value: 2.6327 (m³)
